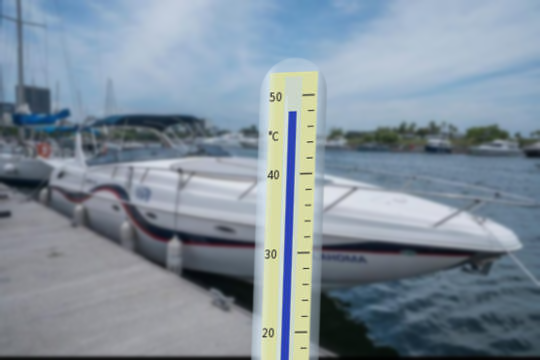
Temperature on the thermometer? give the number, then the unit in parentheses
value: 48 (°C)
